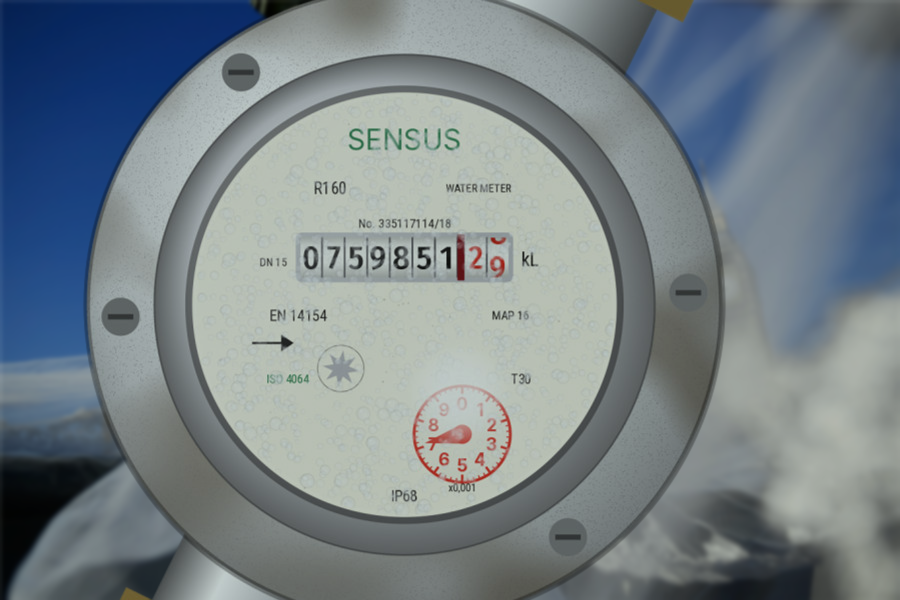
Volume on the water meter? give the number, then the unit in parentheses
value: 759851.287 (kL)
